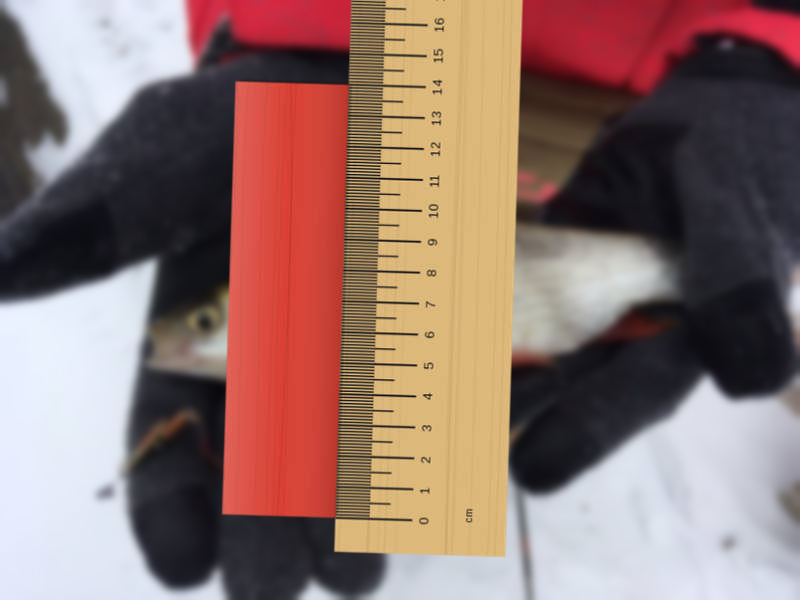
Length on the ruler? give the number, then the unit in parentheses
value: 14 (cm)
